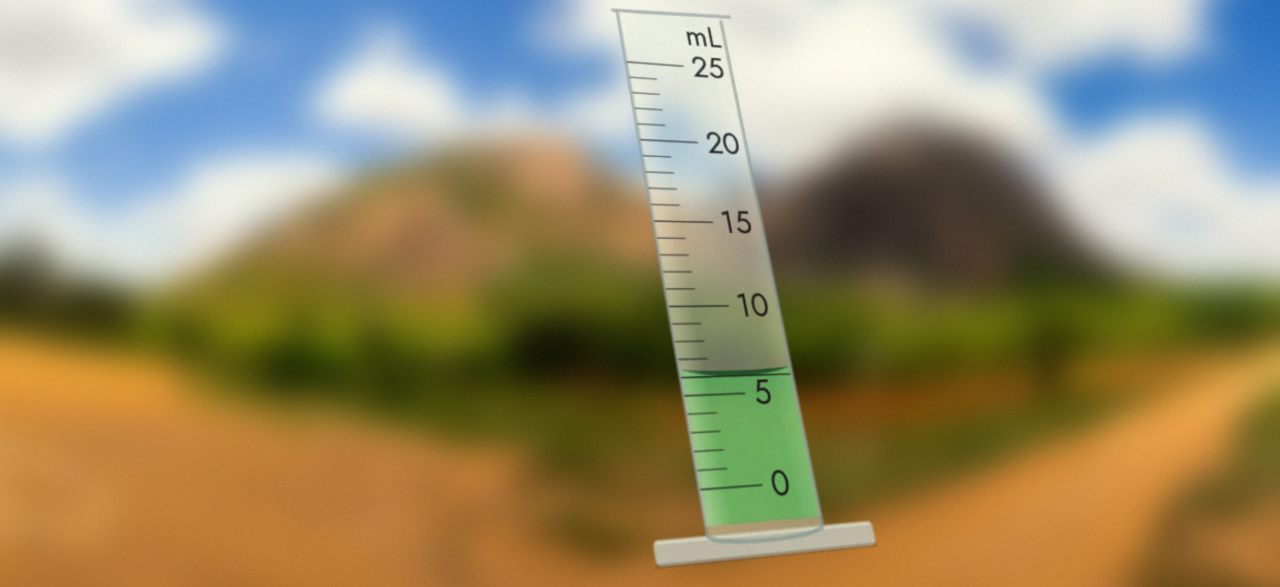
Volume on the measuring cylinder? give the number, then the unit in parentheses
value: 6 (mL)
